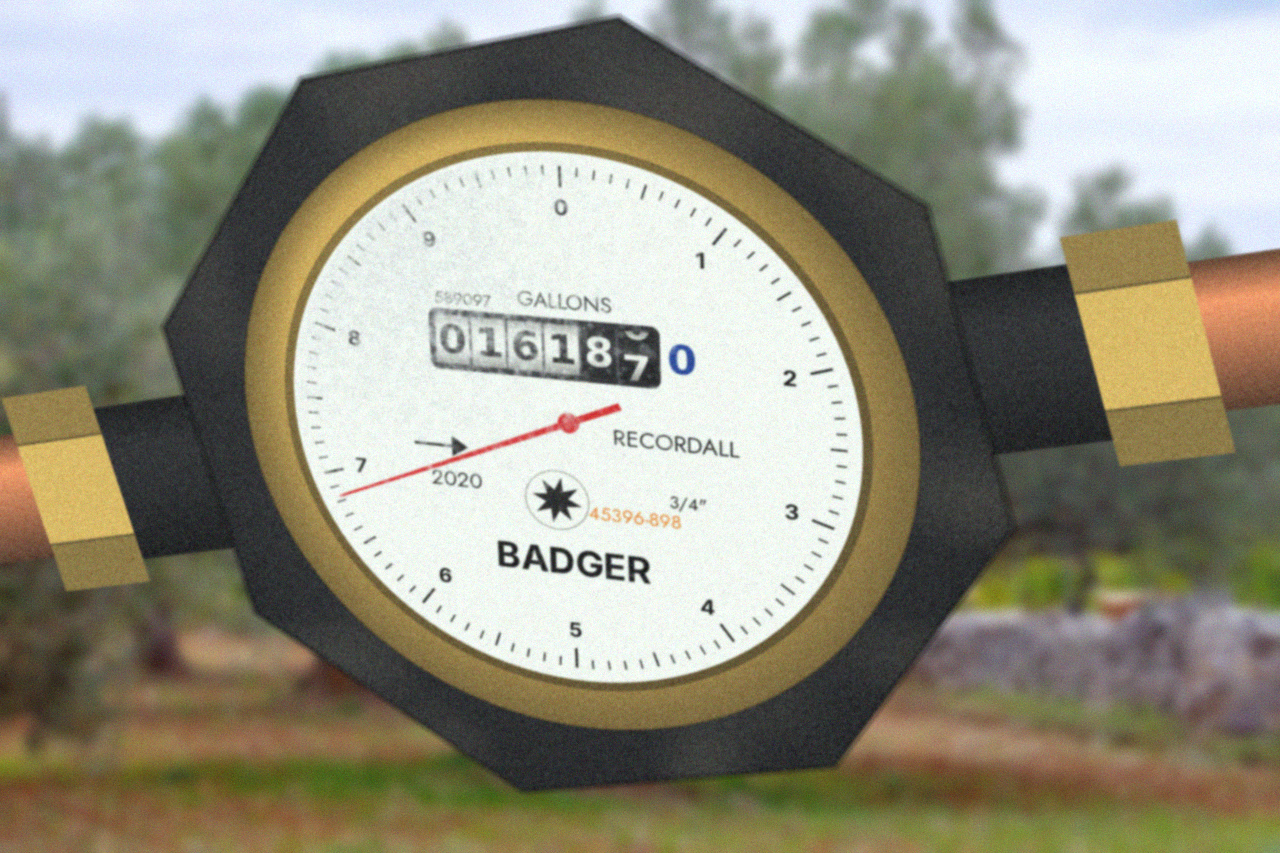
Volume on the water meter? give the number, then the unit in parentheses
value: 161866.8 (gal)
